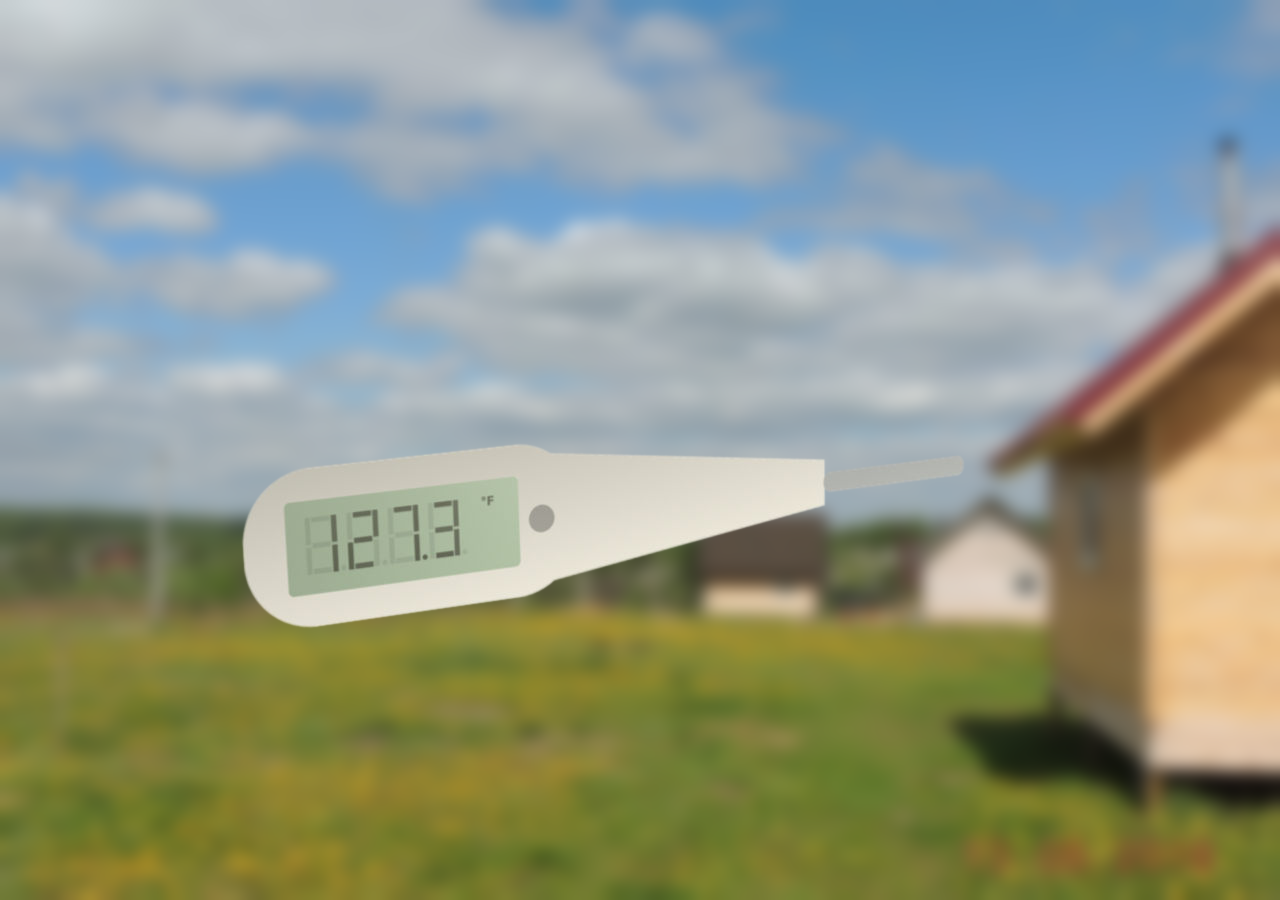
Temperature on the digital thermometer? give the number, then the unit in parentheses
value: 127.3 (°F)
